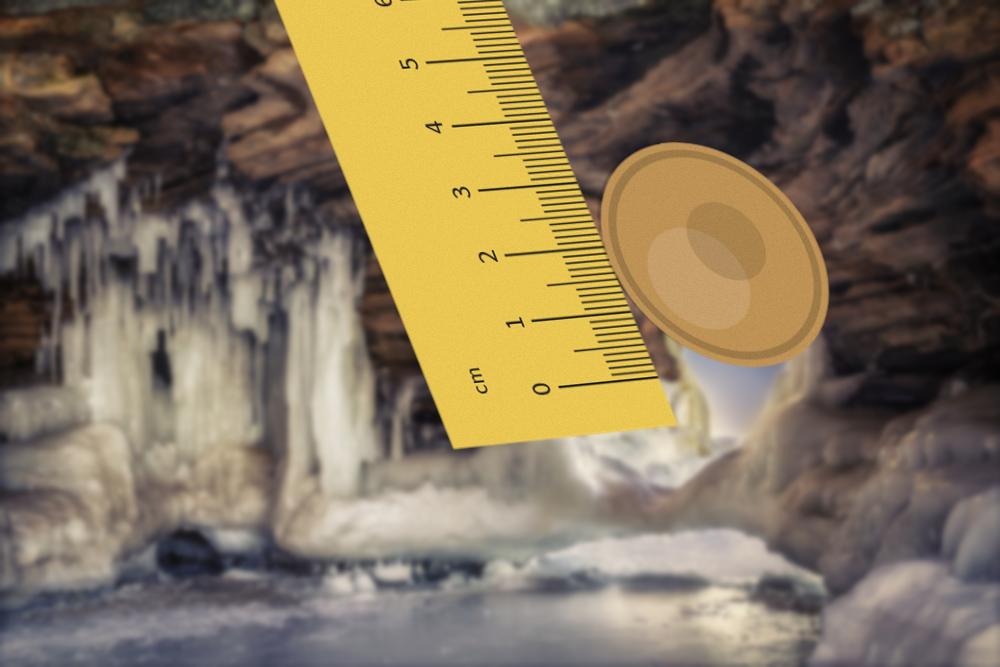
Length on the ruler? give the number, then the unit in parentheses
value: 3.5 (cm)
